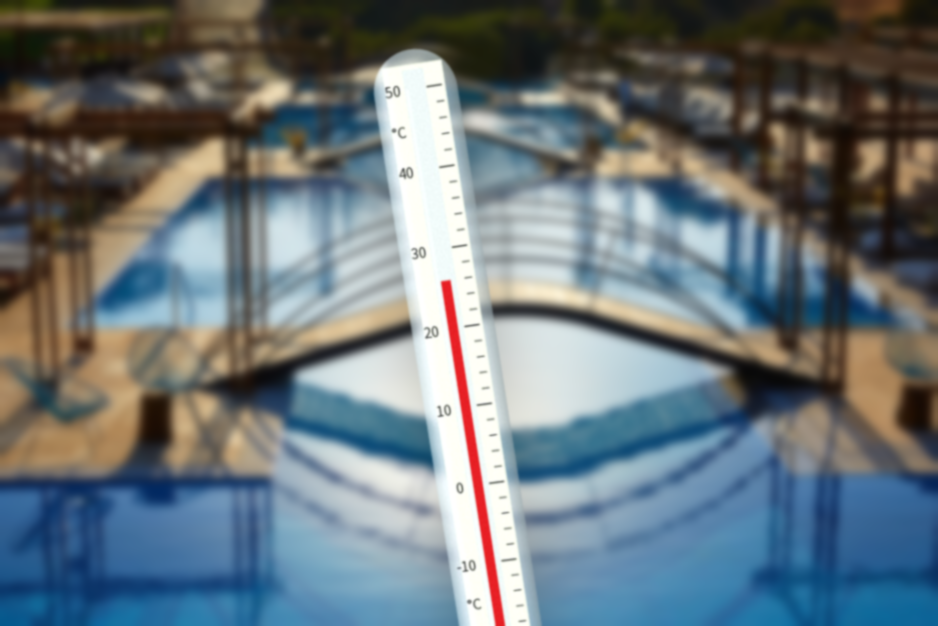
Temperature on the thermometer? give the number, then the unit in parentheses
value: 26 (°C)
